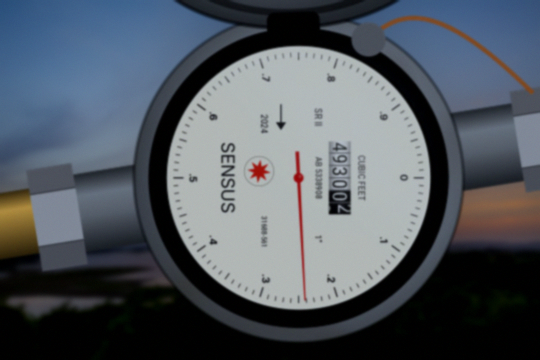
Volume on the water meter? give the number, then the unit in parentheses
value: 493002.24 (ft³)
